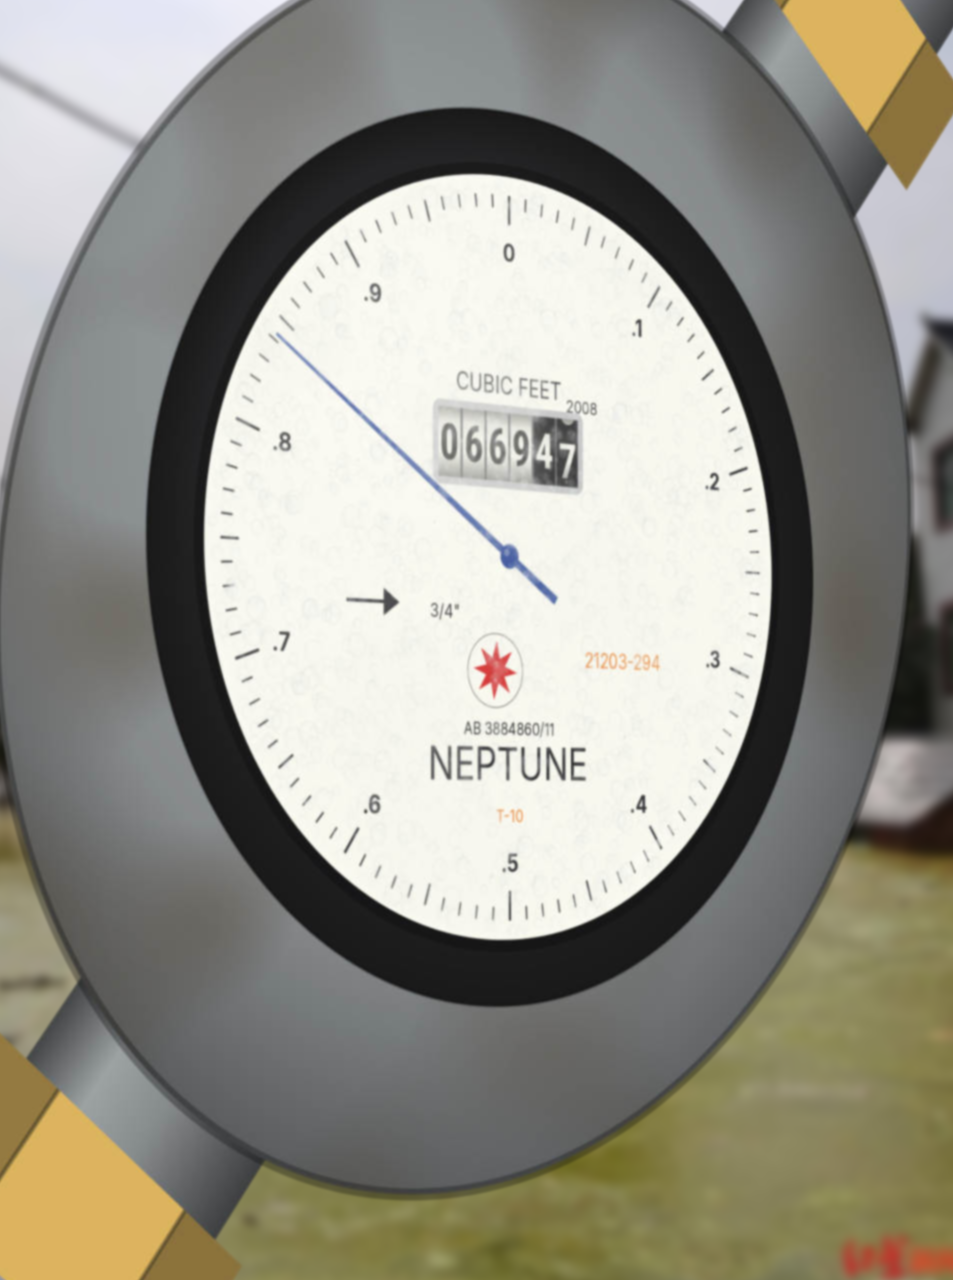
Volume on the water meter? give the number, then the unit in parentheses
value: 66946.84 (ft³)
